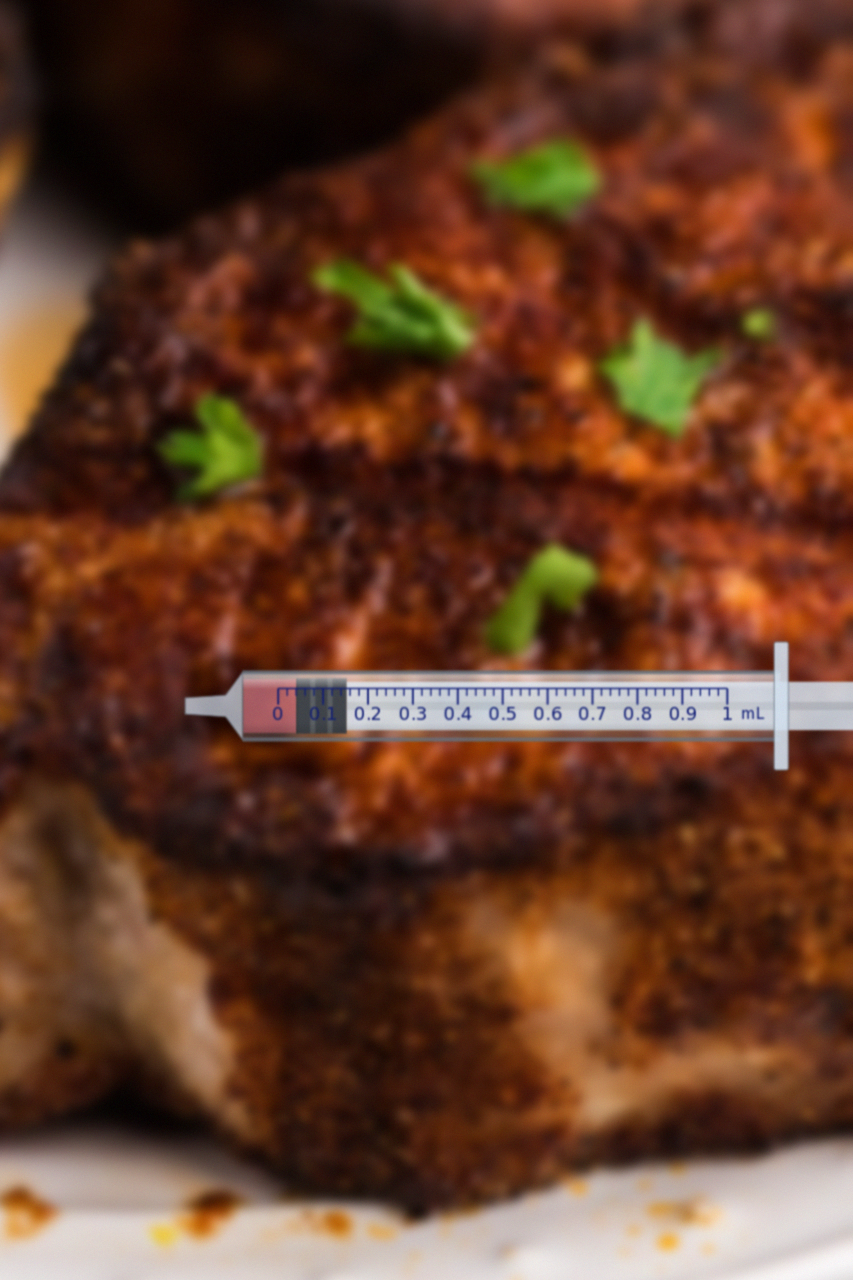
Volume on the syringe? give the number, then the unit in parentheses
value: 0.04 (mL)
